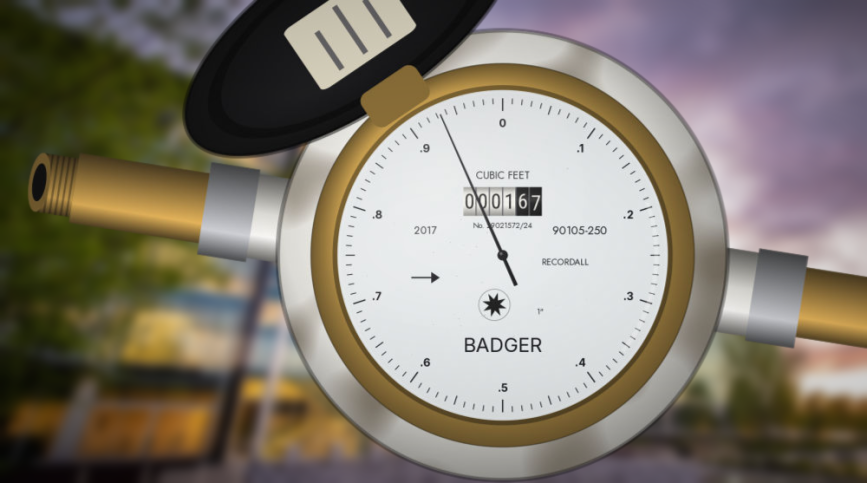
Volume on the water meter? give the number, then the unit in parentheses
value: 166.93 (ft³)
